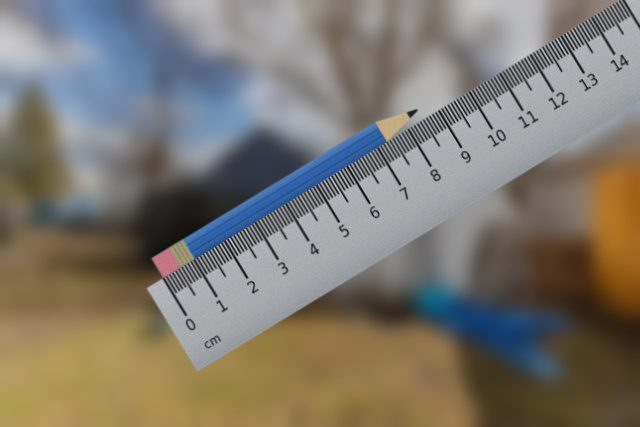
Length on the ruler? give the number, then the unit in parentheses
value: 8.5 (cm)
